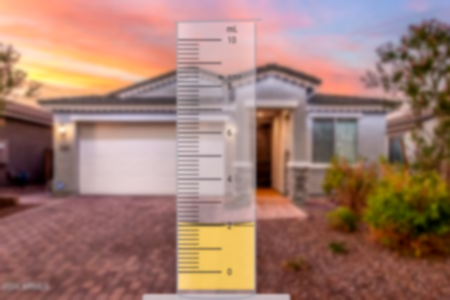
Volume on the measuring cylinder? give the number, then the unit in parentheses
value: 2 (mL)
